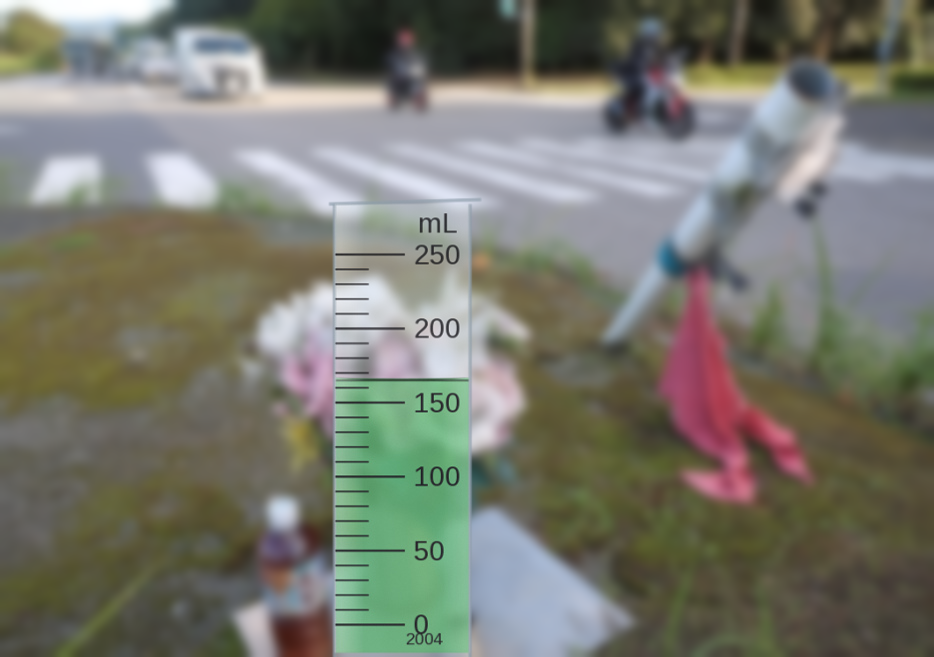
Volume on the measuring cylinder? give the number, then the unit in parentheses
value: 165 (mL)
